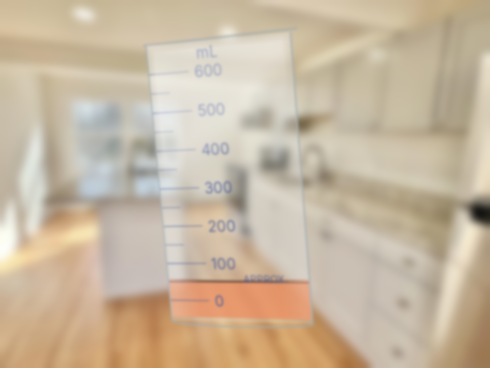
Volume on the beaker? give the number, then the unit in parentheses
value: 50 (mL)
